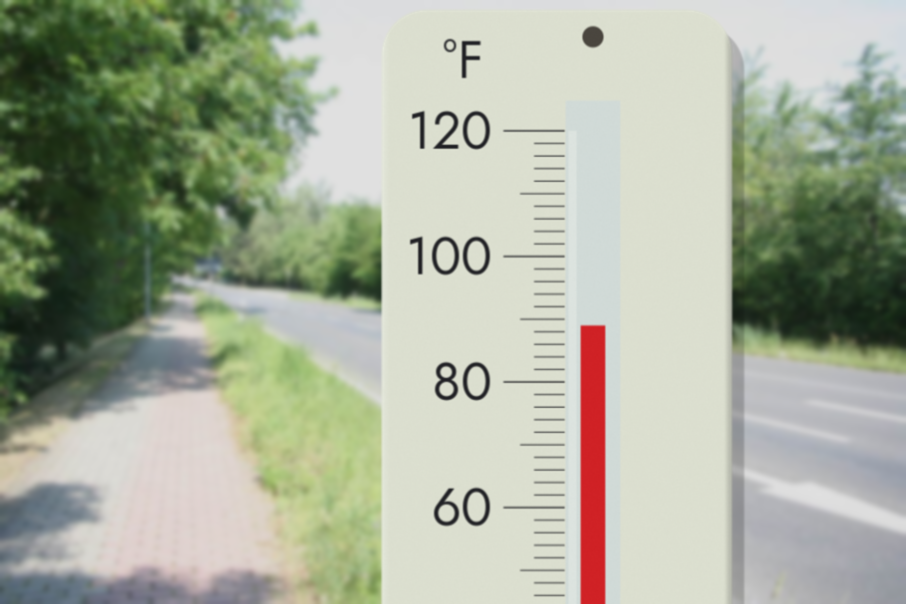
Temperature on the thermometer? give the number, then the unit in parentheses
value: 89 (°F)
